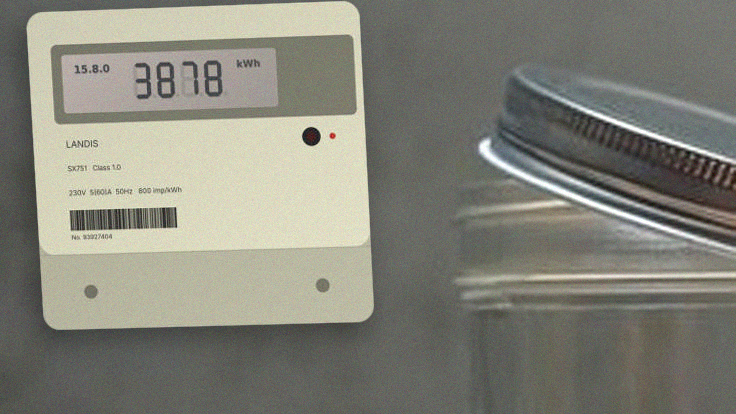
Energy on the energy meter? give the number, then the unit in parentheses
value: 3878 (kWh)
